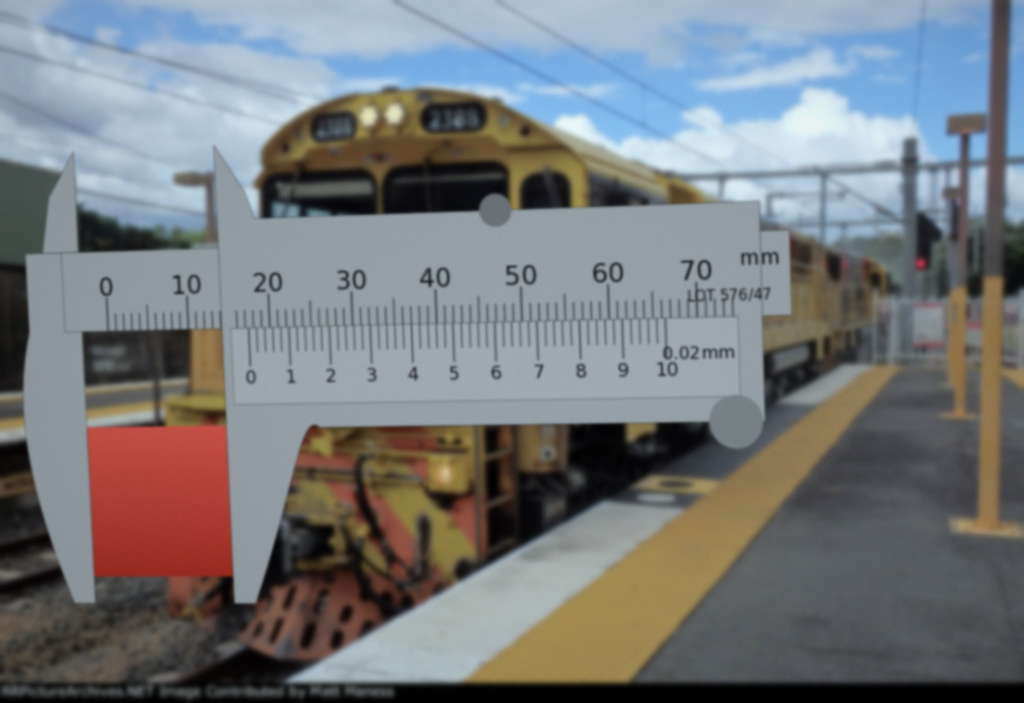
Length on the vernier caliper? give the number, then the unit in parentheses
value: 17.4 (mm)
